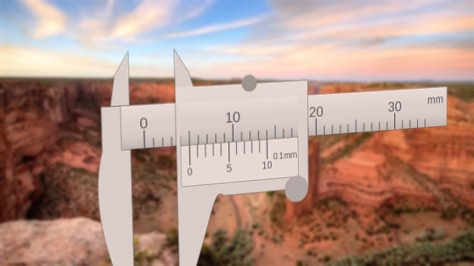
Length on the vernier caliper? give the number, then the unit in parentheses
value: 5.0 (mm)
